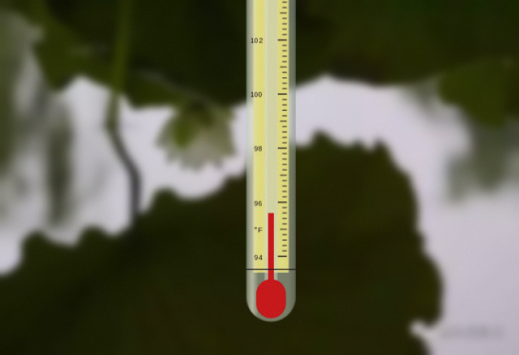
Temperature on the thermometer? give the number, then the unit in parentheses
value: 95.6 (°F)
